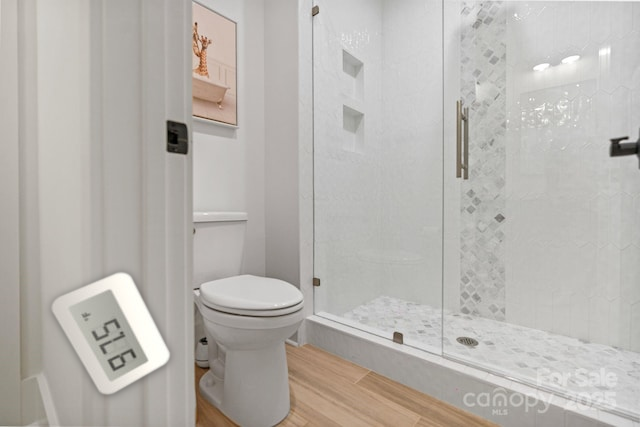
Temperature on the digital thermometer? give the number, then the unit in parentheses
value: 97.5 (°F)
